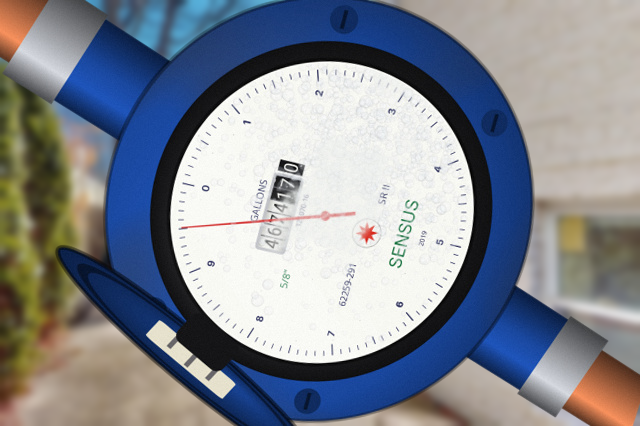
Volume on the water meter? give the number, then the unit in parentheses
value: 4674169.5 (gal)
